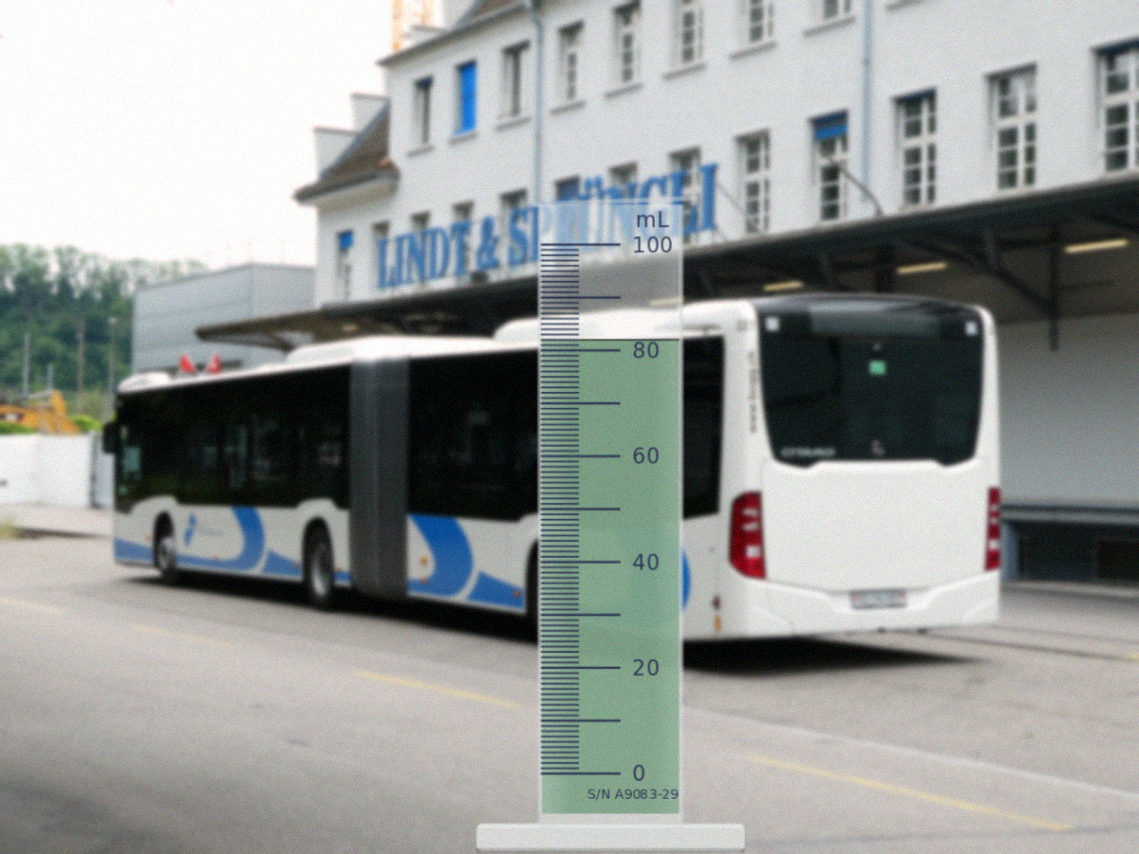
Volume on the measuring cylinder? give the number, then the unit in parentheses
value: 82 (mL)
